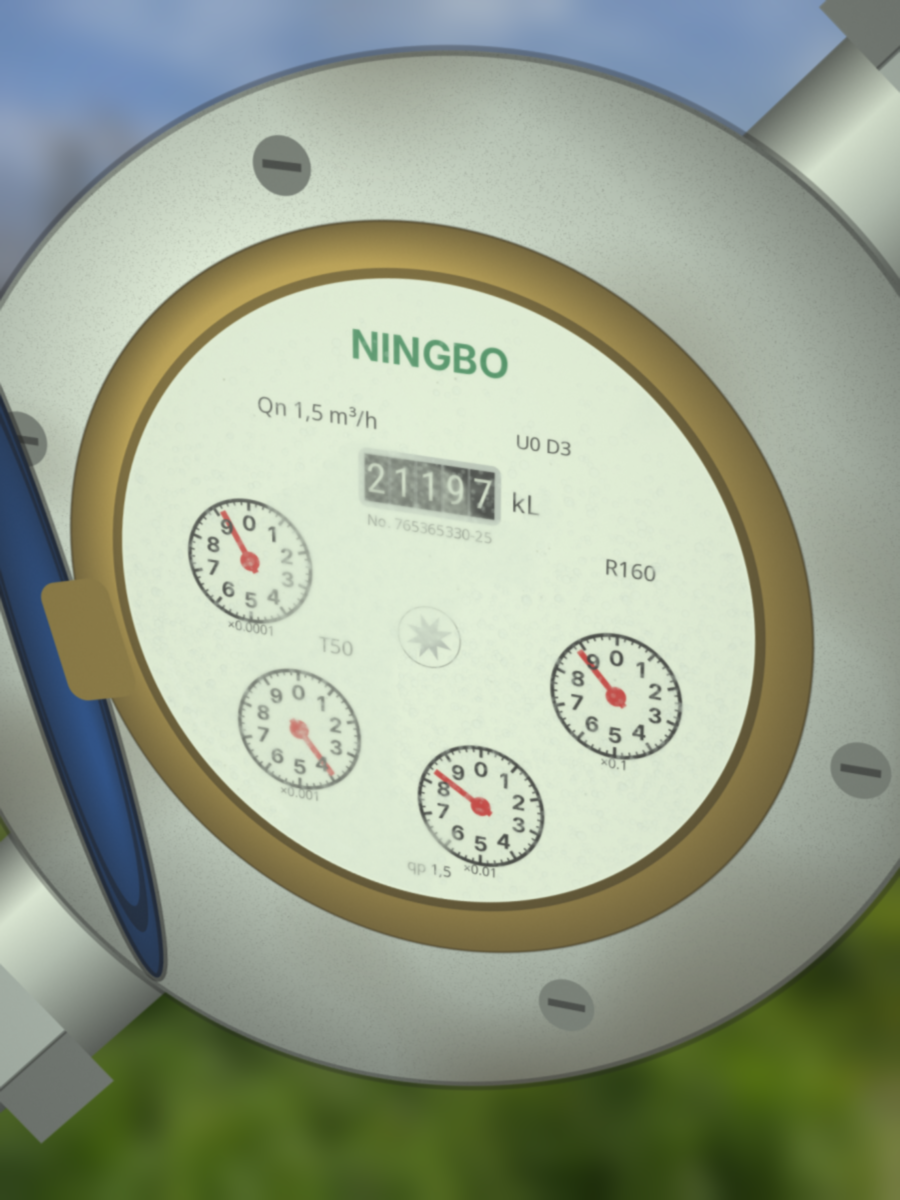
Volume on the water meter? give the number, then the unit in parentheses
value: 21197.8839 (kL)
